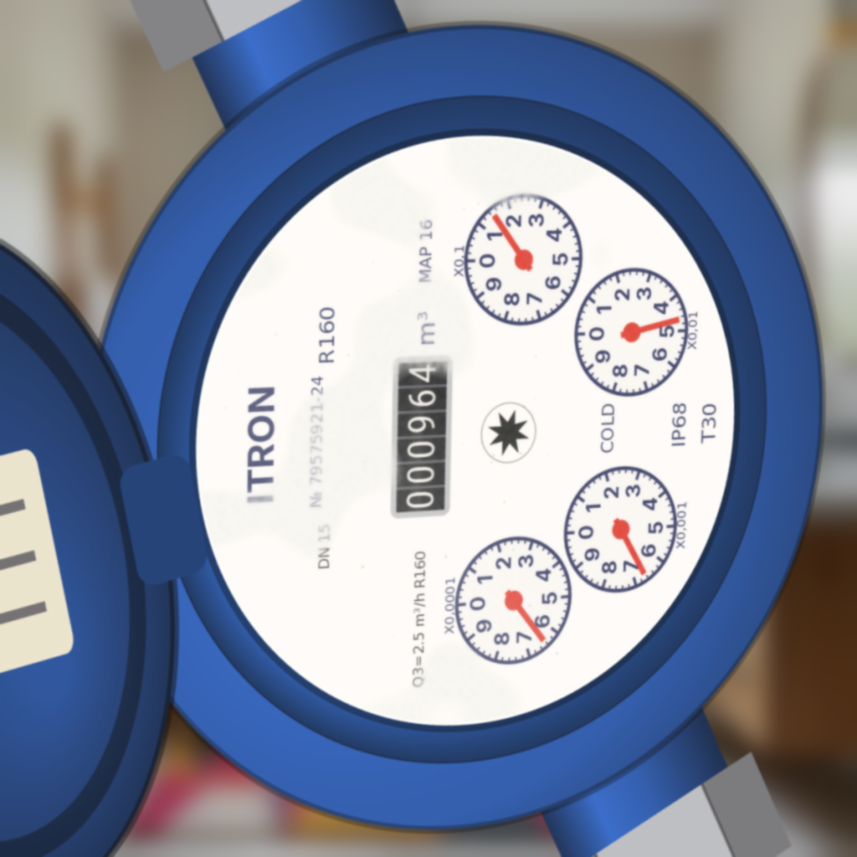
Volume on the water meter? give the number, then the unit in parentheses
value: 964.1466 (m³)
